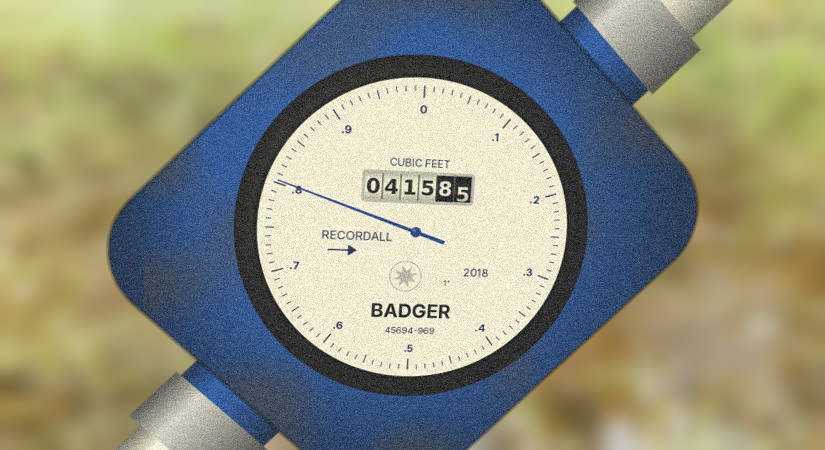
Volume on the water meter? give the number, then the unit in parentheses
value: 41584.80 (ft³)
